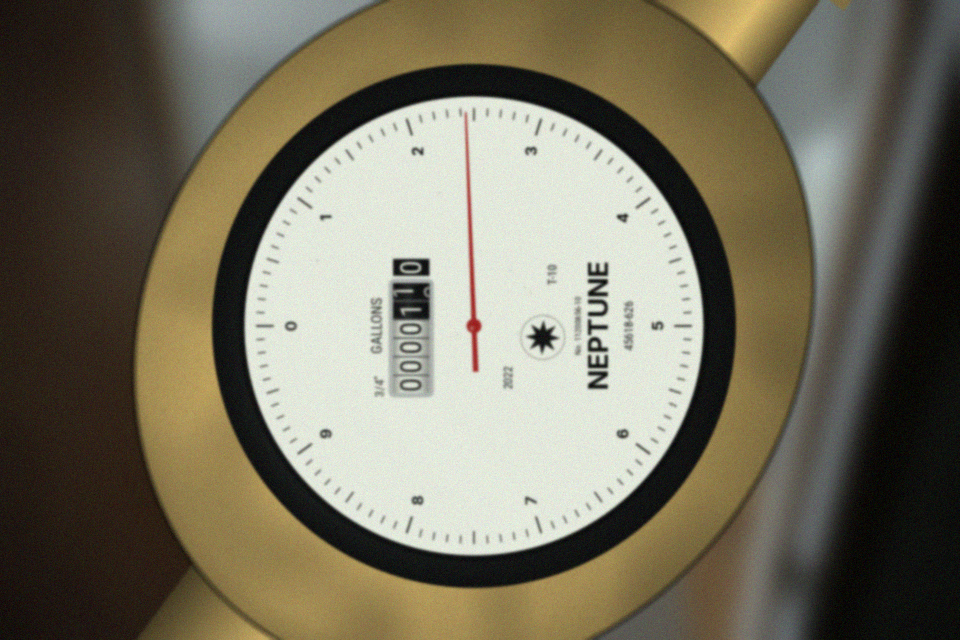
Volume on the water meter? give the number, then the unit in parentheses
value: 112.4 (gal)
